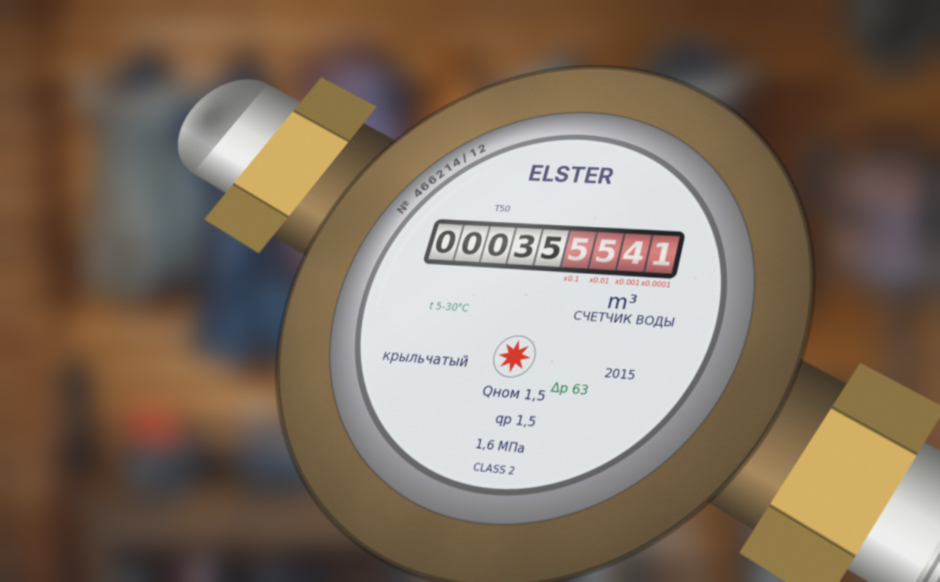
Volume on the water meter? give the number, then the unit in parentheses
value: 35.5541 (m³)
